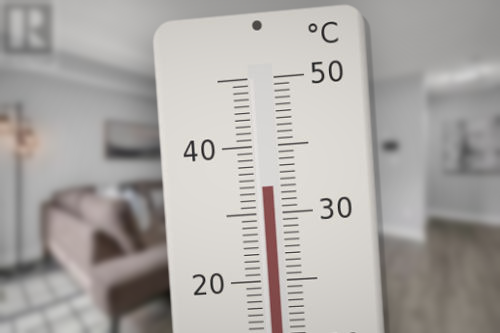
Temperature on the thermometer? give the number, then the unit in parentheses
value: 34 (°C)
